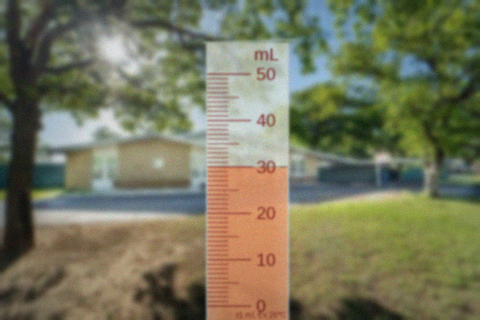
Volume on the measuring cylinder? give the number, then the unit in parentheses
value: 30 (mL)
